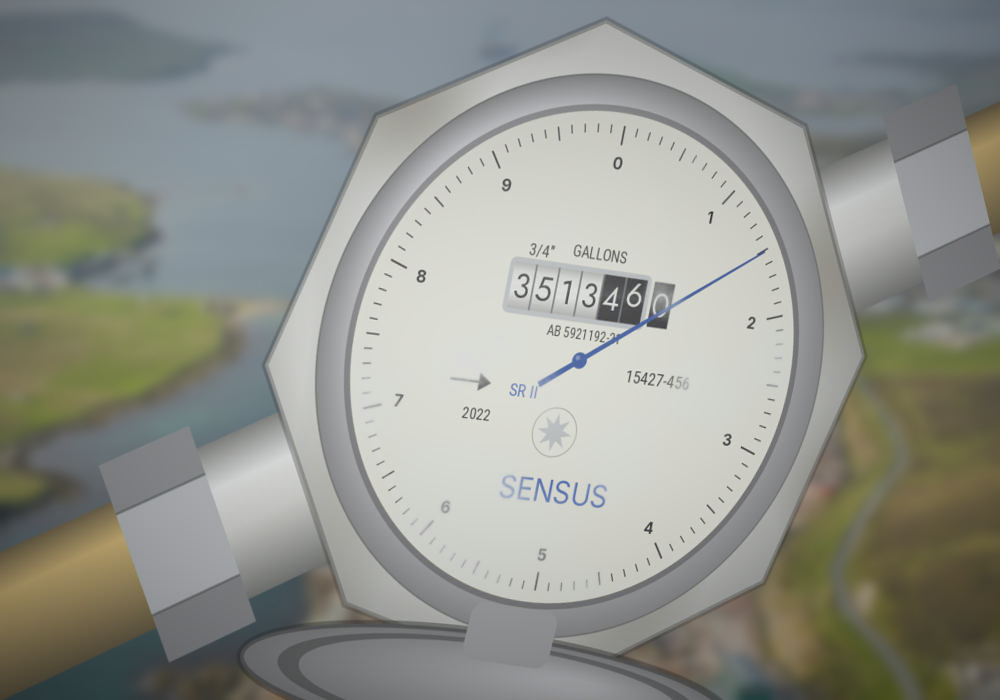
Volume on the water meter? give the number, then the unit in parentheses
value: 3513461.5 (gal)
